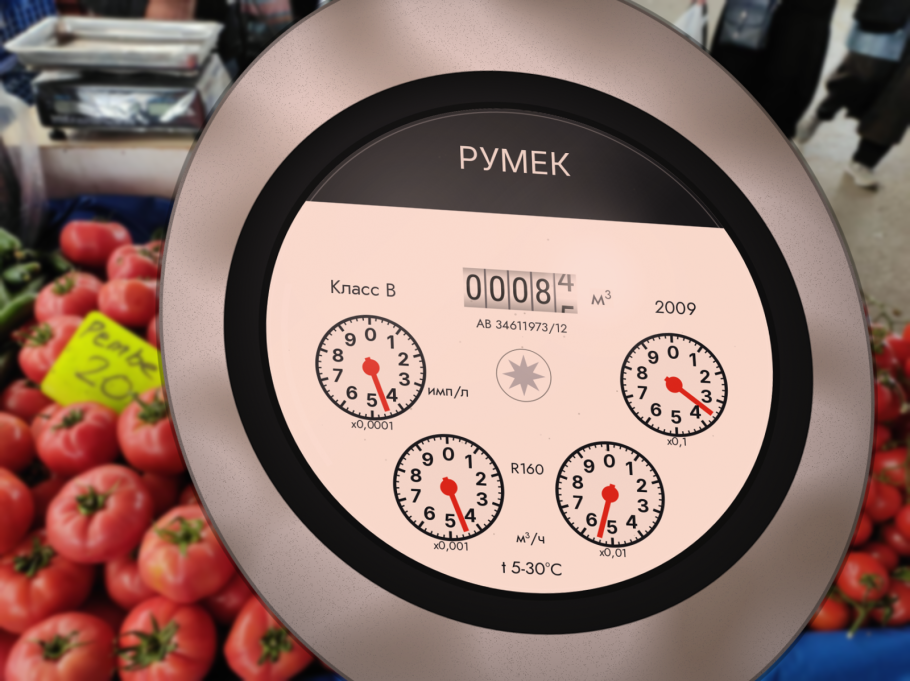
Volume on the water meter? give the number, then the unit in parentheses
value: 84.3544 (m³)
